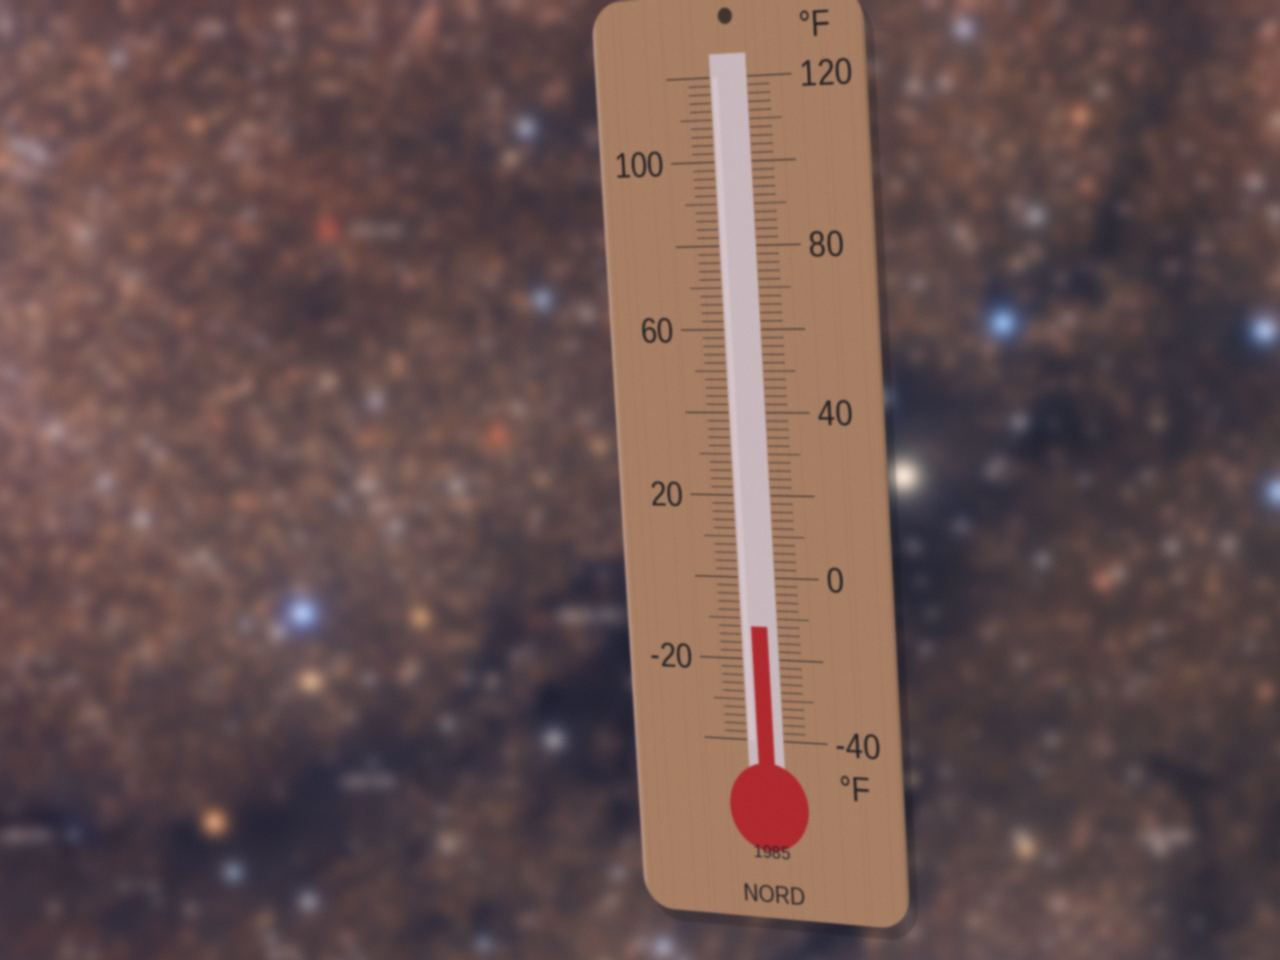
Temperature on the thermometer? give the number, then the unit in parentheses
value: -12 (°F)
